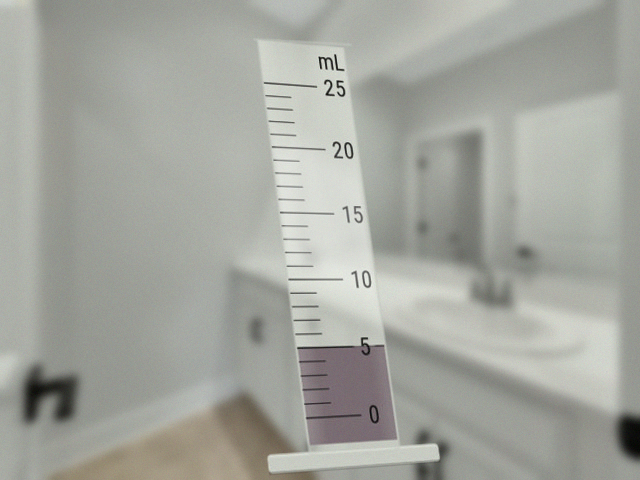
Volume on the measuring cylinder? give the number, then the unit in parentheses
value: 5 (mL)
